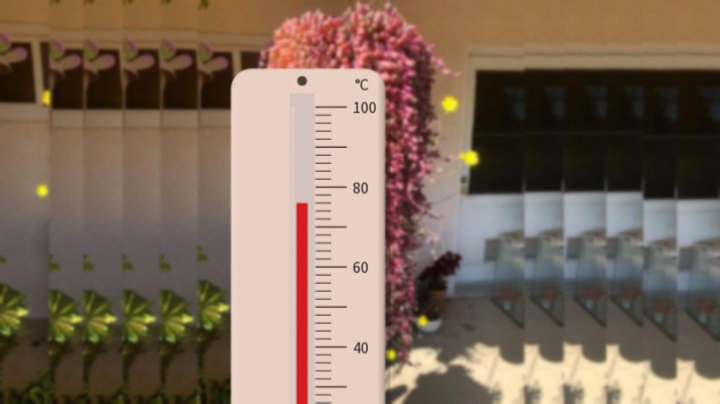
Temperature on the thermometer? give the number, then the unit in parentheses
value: 76 (°C)
